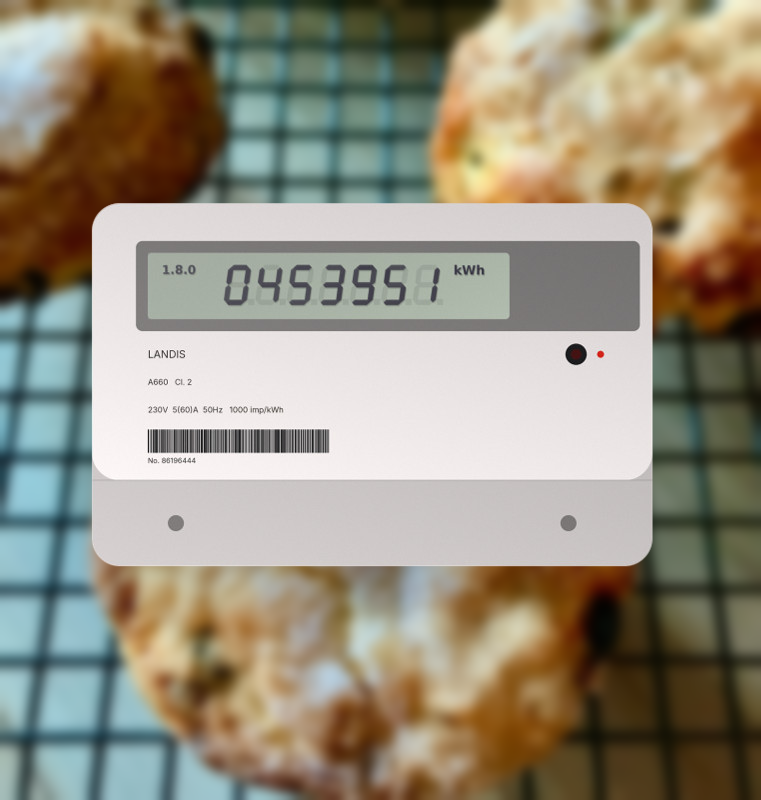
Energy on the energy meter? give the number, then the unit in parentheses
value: 453951 (kWh)
